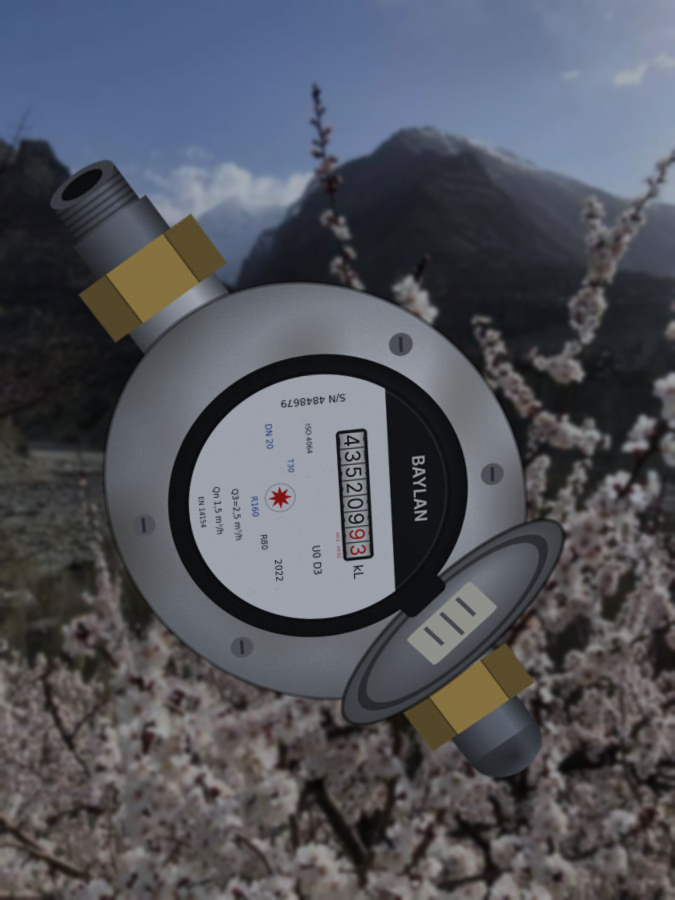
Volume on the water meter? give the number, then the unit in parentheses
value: 435209.93 (kL)
